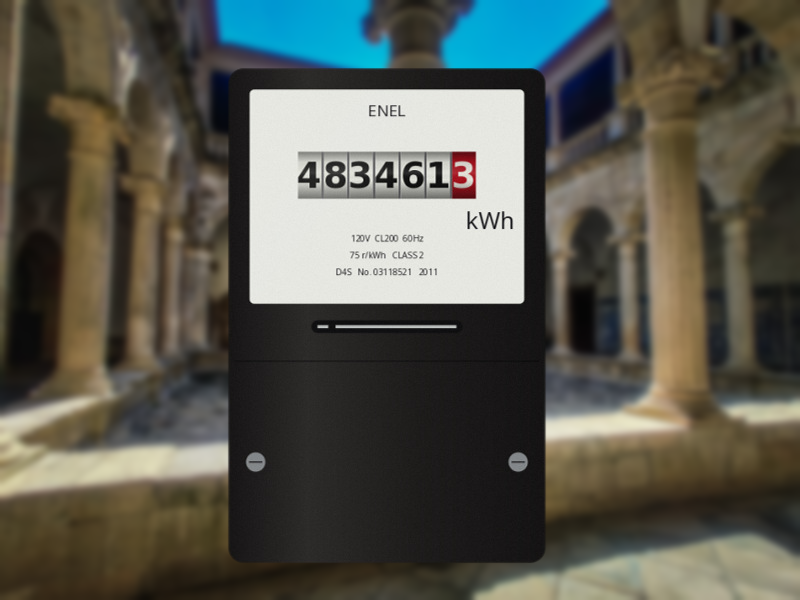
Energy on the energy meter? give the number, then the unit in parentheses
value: 483461.3 (kWh)
